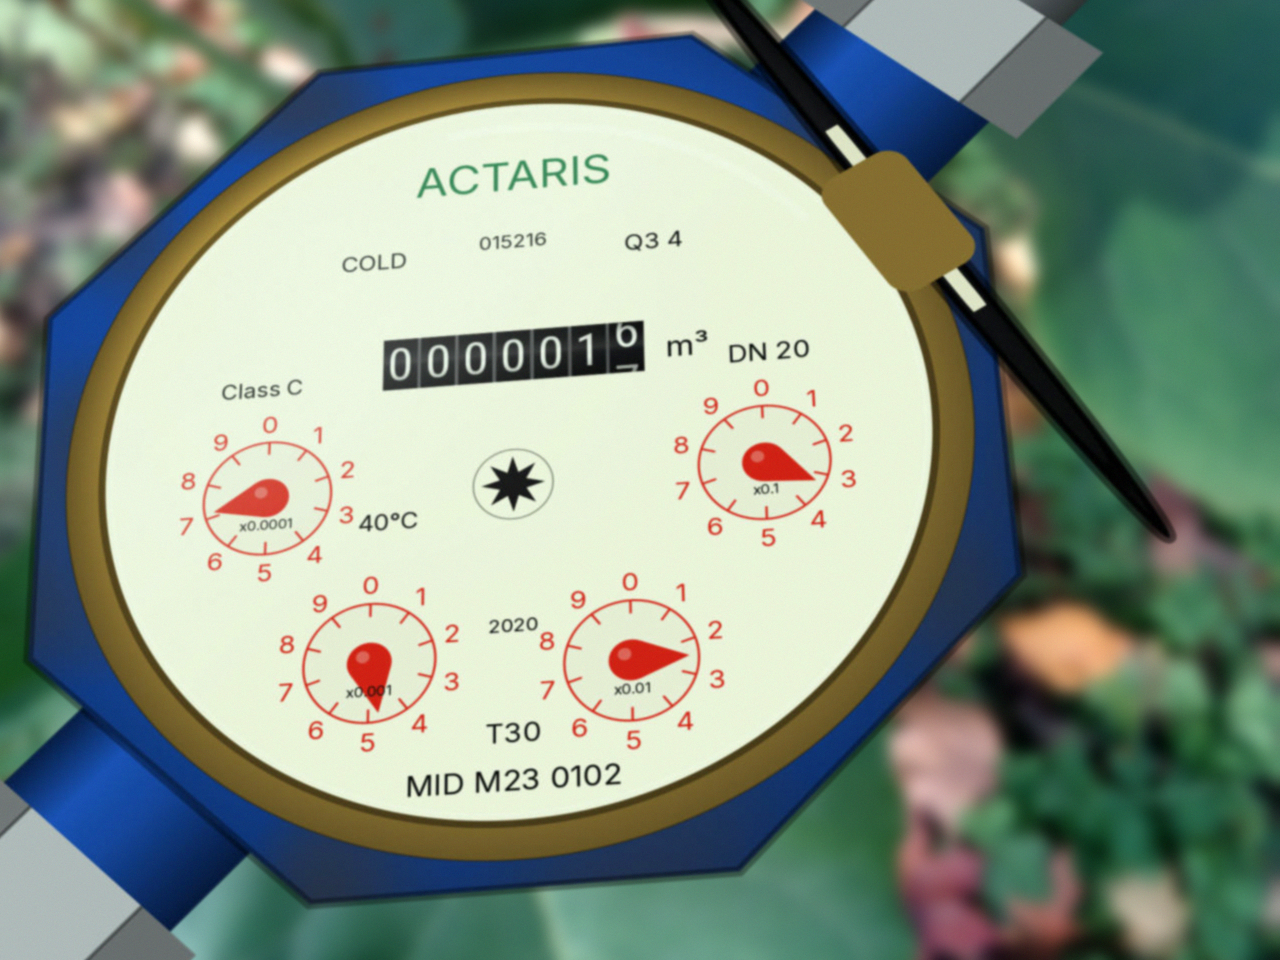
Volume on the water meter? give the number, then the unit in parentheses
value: 16.3247 (m³)
